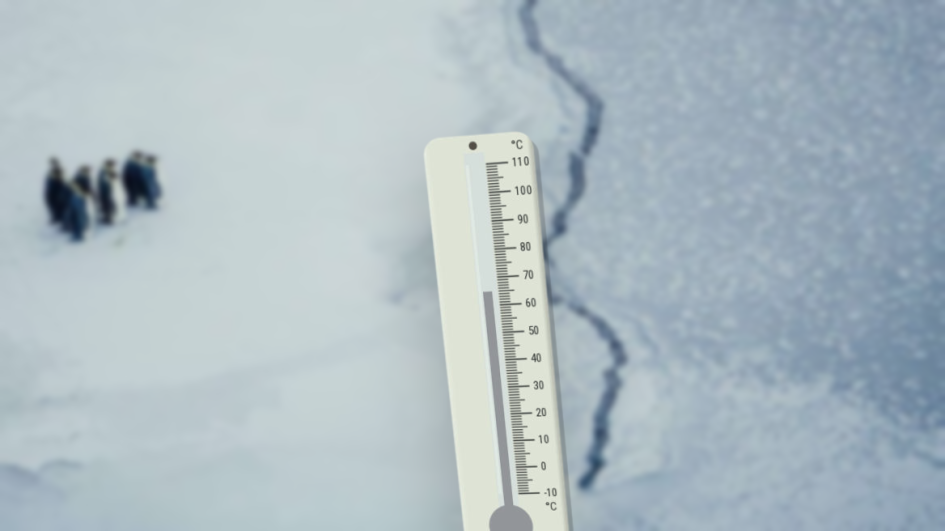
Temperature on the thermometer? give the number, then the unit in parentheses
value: 65 (°C)
